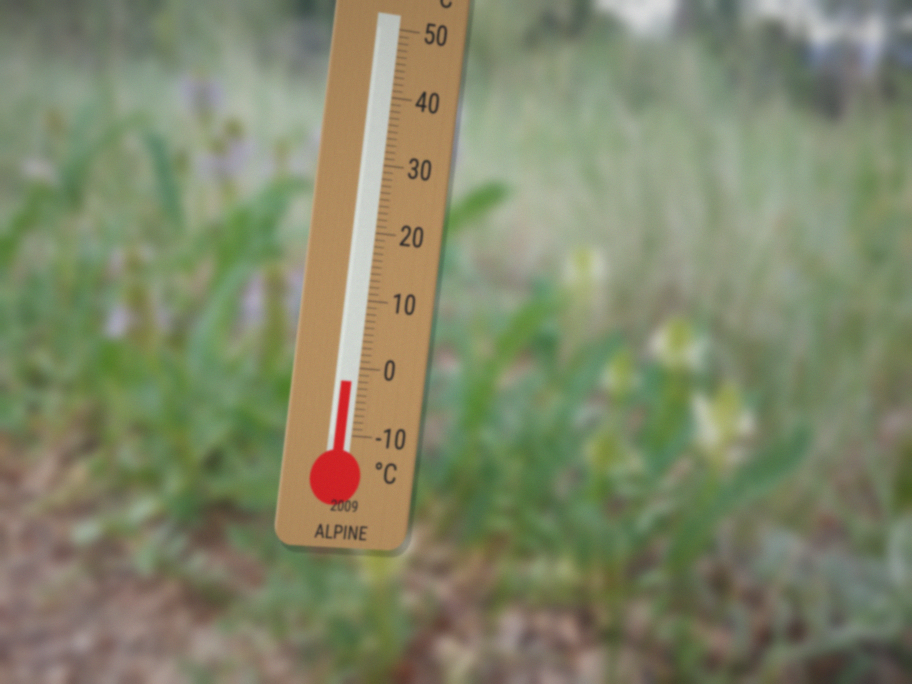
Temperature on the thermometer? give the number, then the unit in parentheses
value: -2 (°C)
